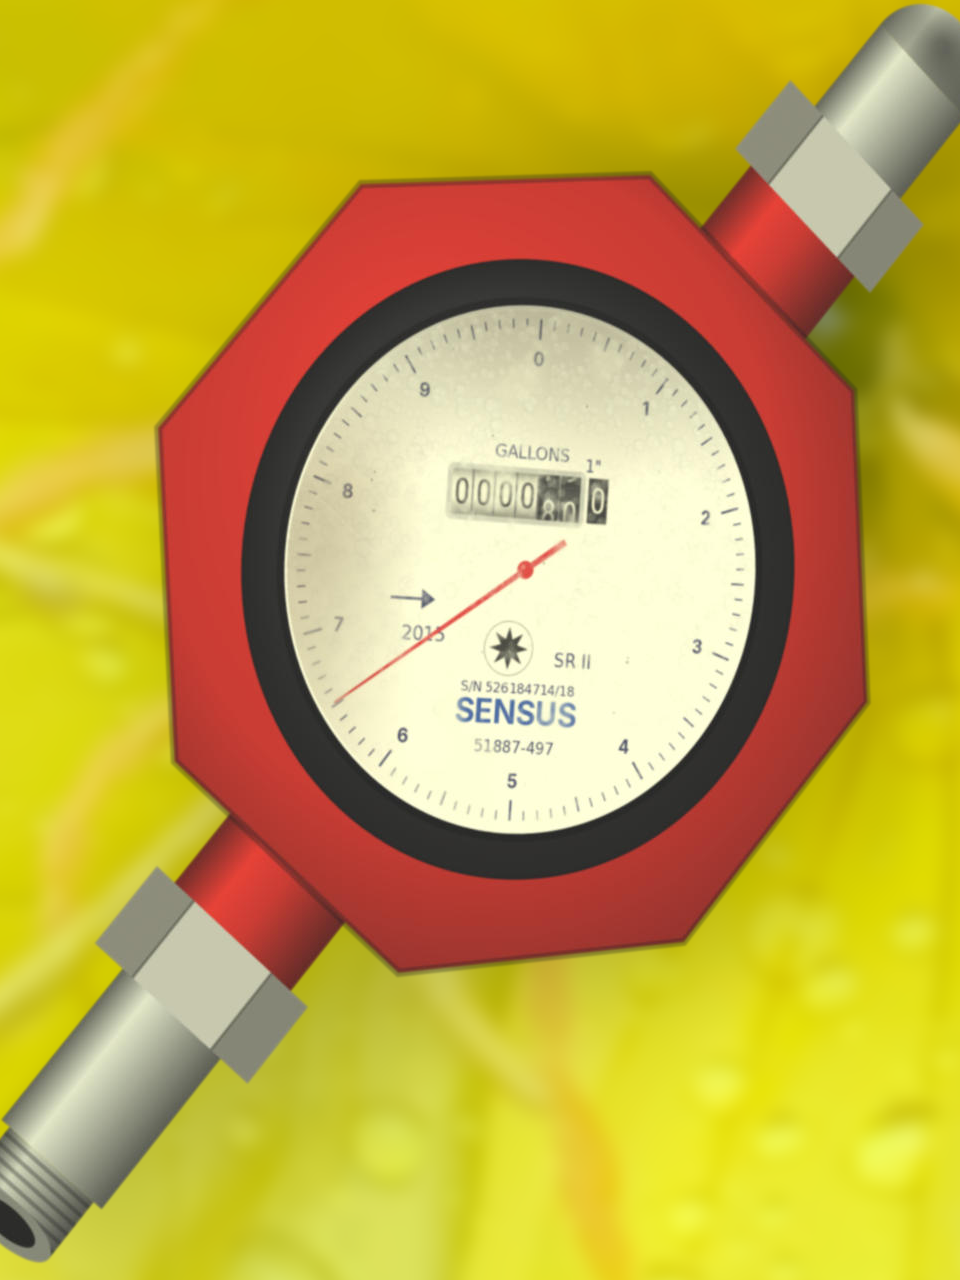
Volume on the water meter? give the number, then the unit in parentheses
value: 796.5 (gal)
